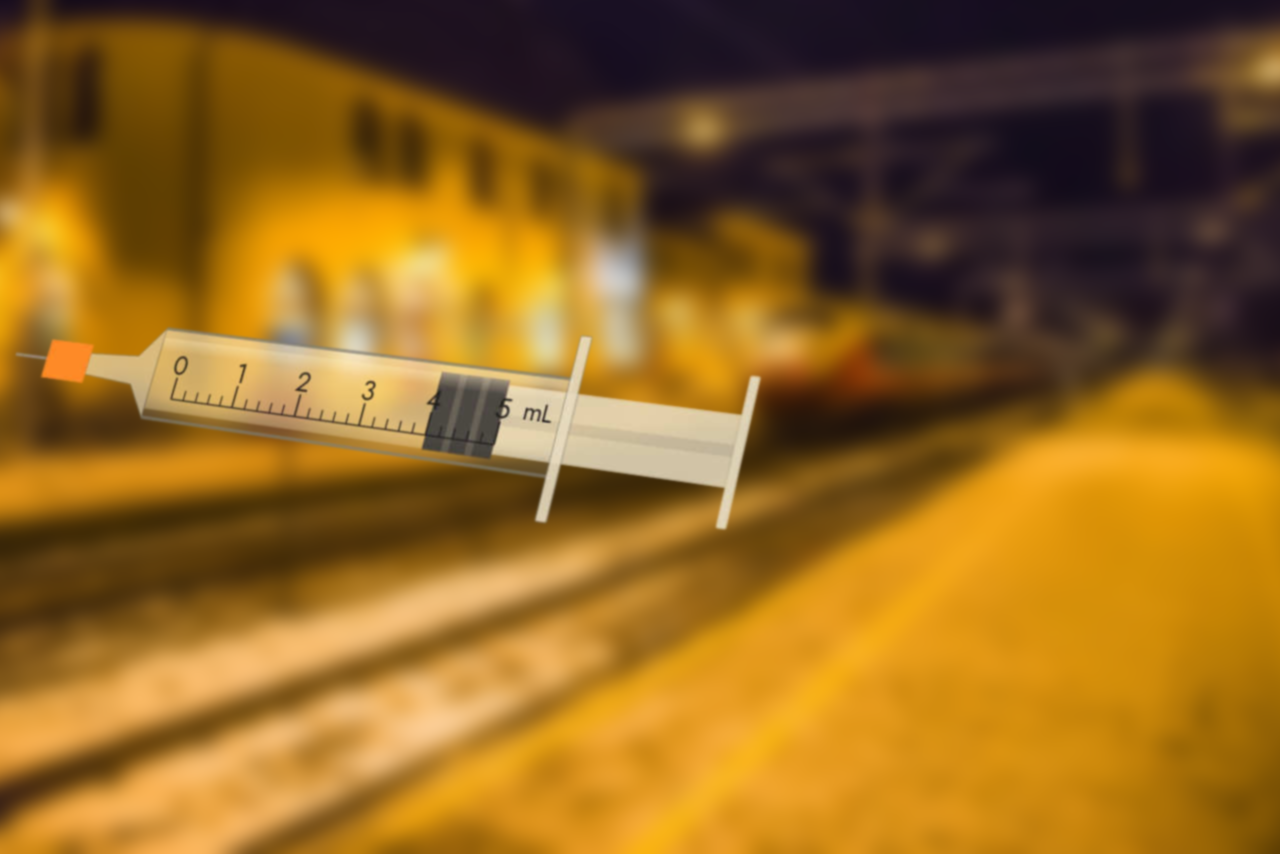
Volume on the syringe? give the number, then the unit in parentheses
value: 4 (mL)
